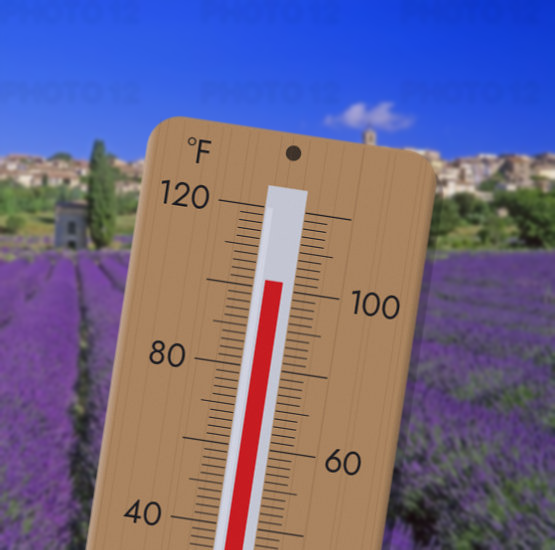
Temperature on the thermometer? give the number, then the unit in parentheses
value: 102 (°F)
